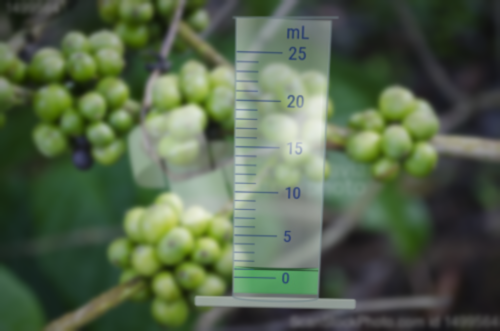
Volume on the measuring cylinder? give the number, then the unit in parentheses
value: 1 (mL)
